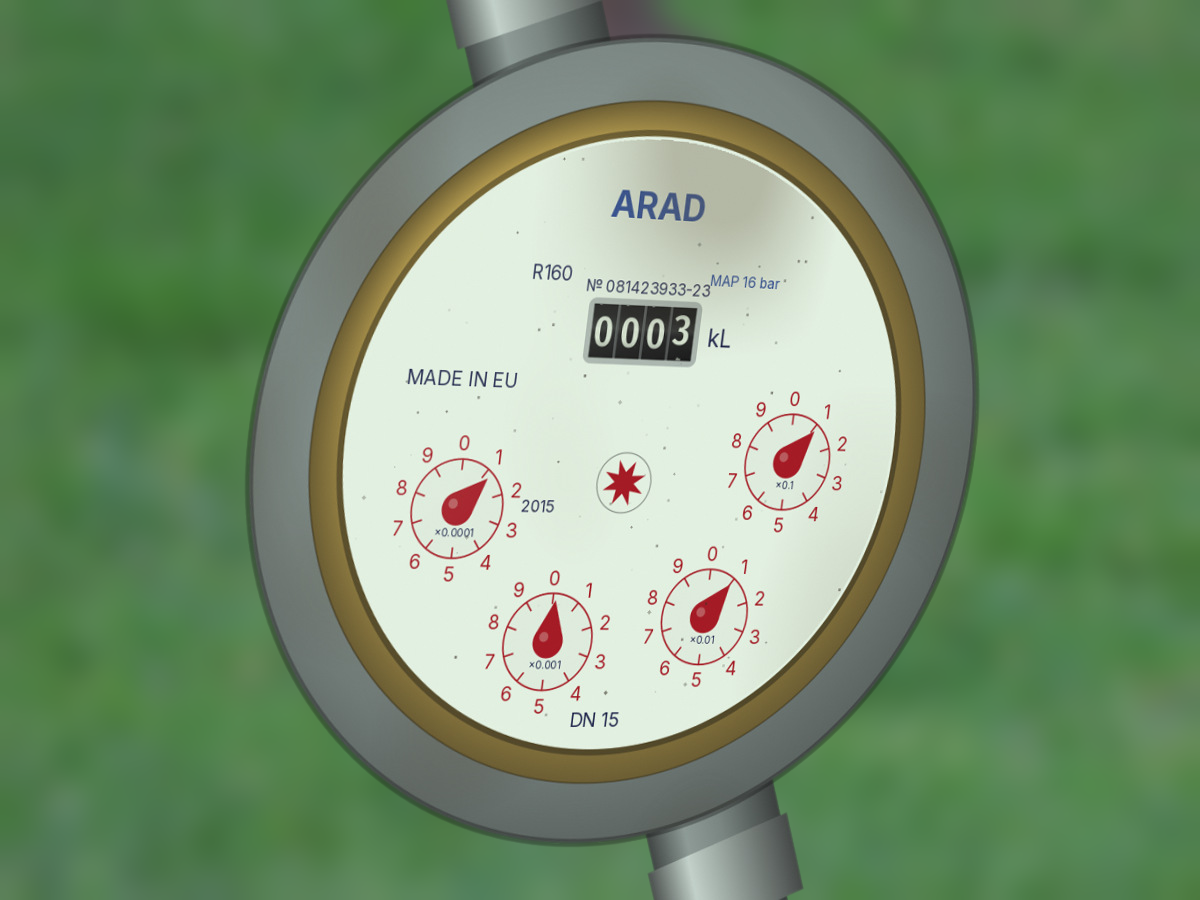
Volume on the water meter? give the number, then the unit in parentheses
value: 3.1101 (kL)
